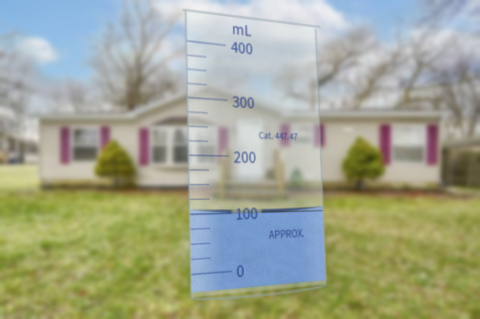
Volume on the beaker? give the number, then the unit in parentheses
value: 100 (mL)
